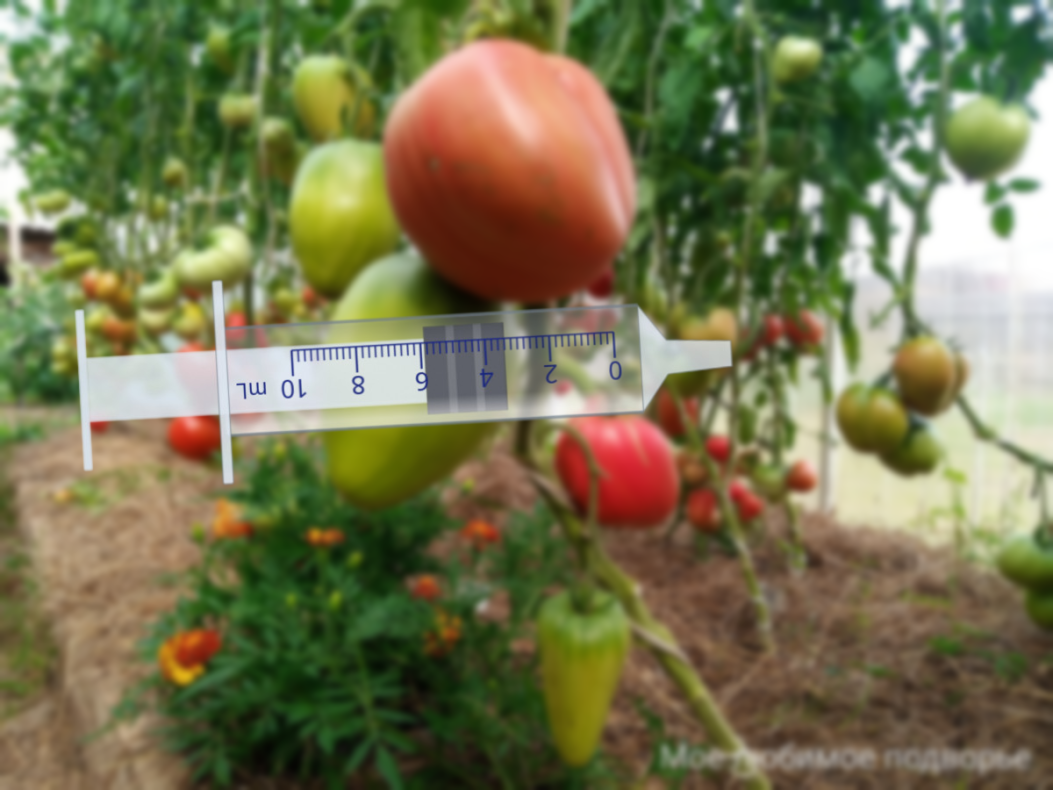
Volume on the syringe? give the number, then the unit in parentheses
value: 3.4 (mL)
